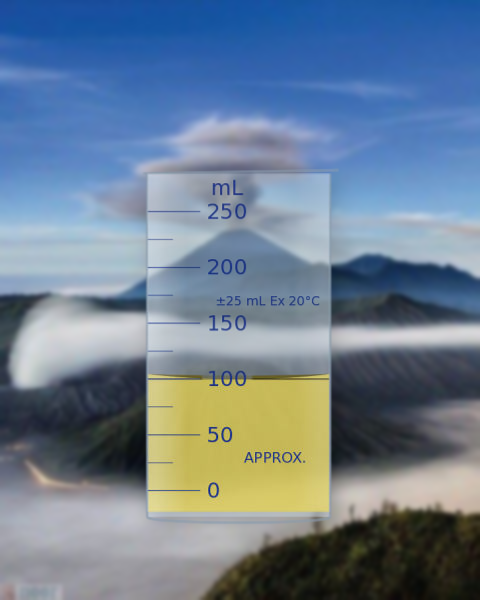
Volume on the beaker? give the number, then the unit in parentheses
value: 100 (mL)
